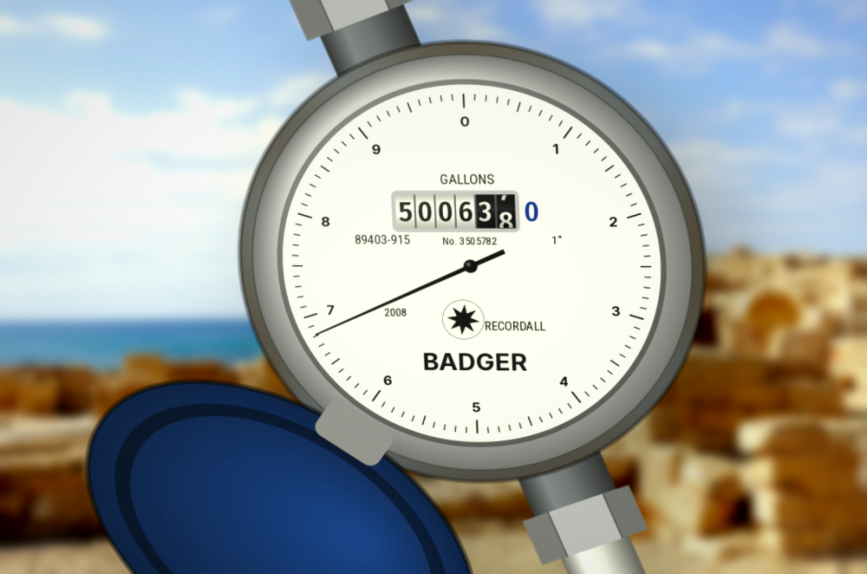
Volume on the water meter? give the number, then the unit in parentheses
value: 5006376.8 (gal)
